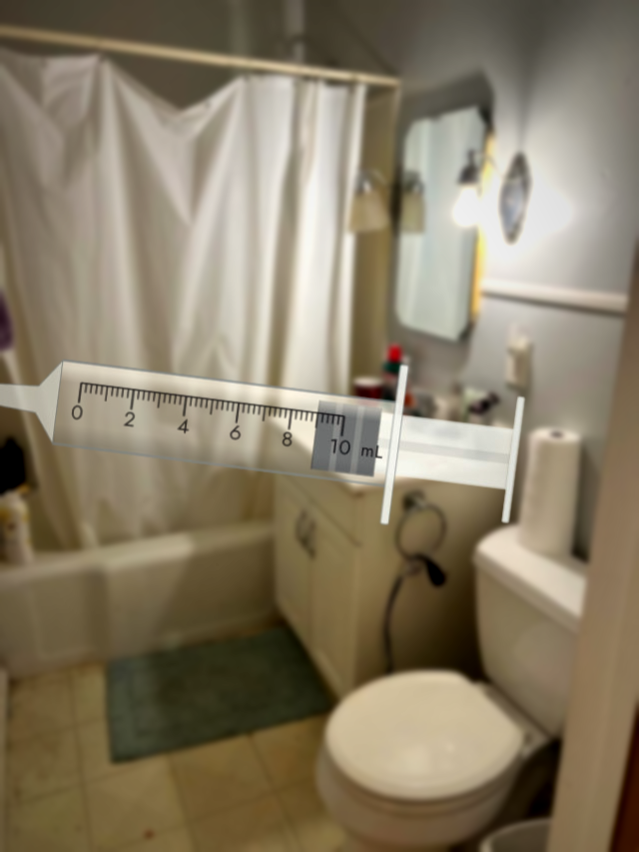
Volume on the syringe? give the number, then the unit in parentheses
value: 9 (mL)
